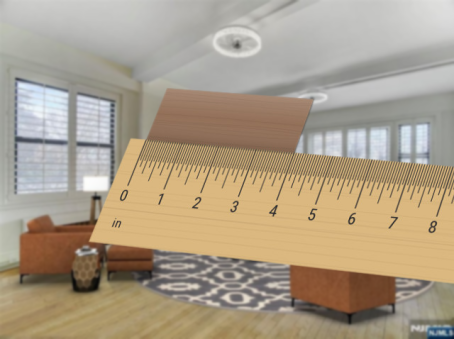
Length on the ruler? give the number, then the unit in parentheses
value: 4 (in)
